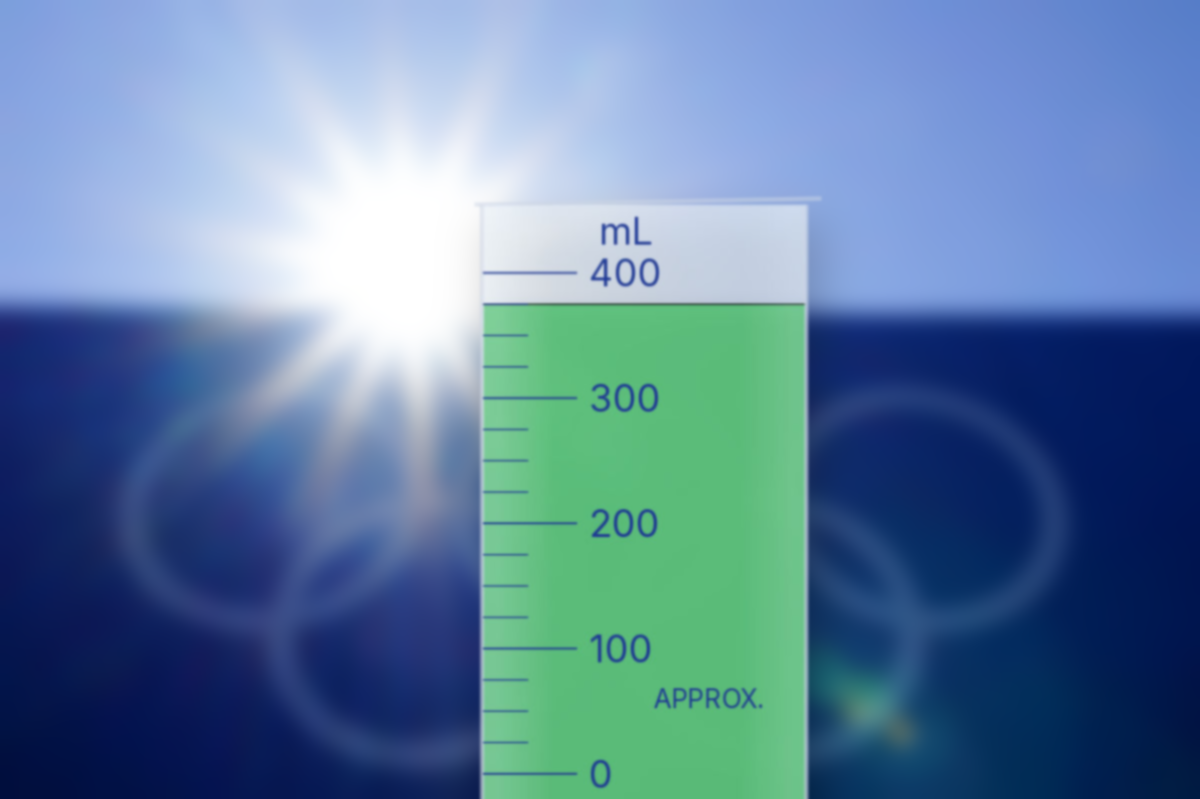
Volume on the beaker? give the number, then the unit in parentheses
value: 375 (mL)
